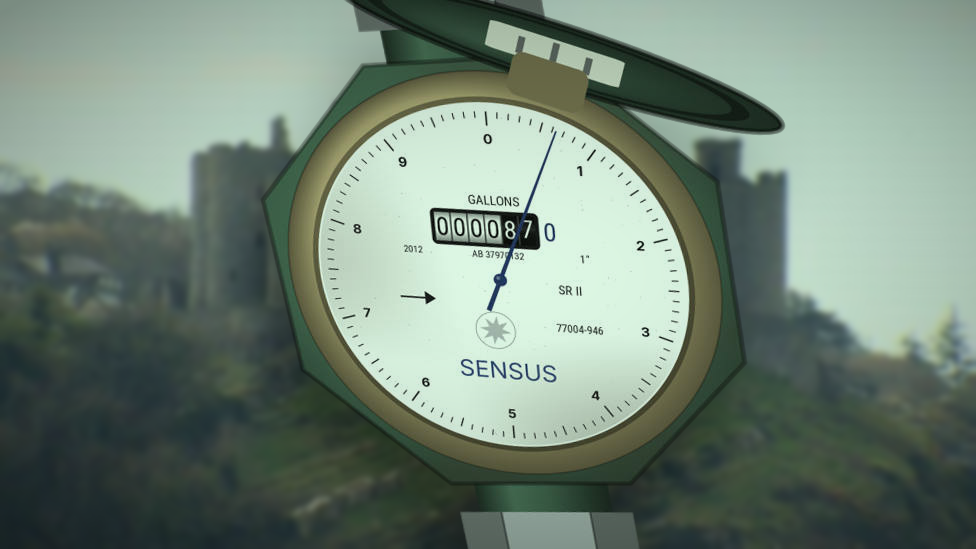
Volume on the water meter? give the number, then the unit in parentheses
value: 870.6 (gal)
